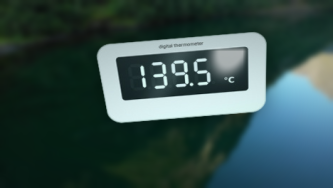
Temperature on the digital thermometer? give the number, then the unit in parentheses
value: 139.5 (°C)
